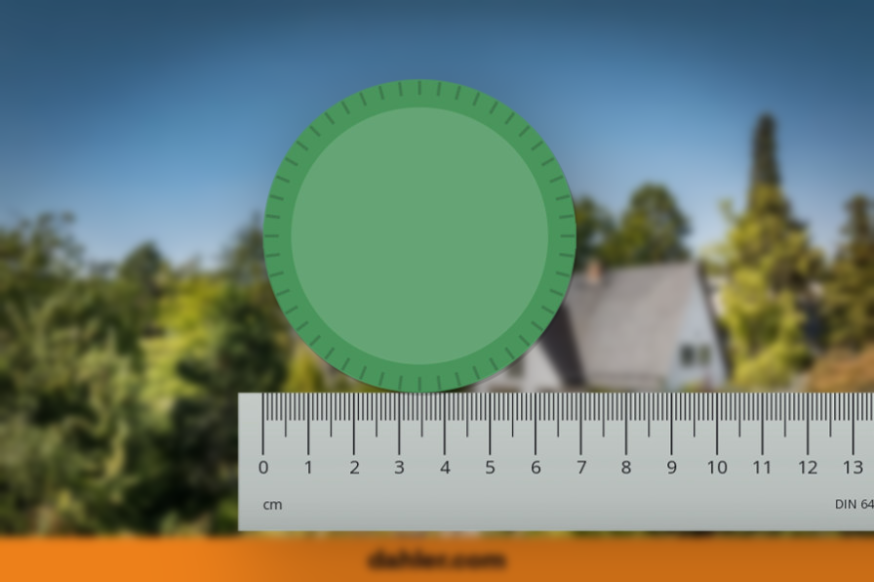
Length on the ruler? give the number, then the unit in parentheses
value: 6.9 (cm)
